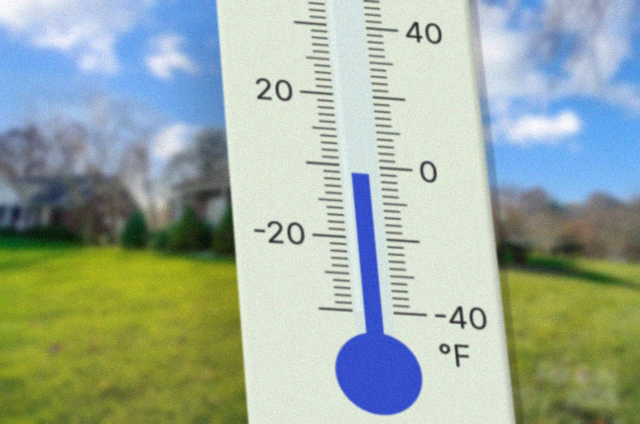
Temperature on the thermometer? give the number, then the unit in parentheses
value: -2 (°F)
